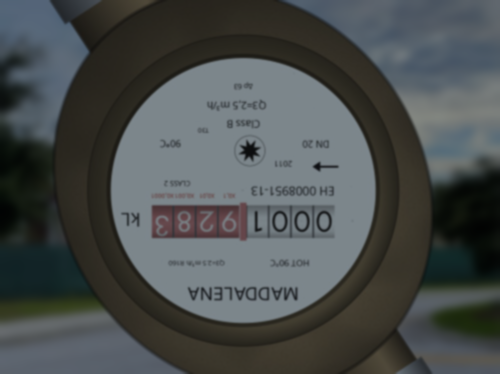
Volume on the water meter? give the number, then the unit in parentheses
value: 1.9283 (kL)
